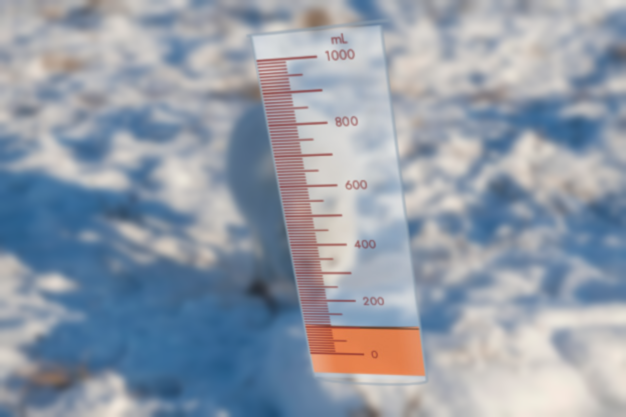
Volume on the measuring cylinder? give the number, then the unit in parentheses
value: 100 (mL)
